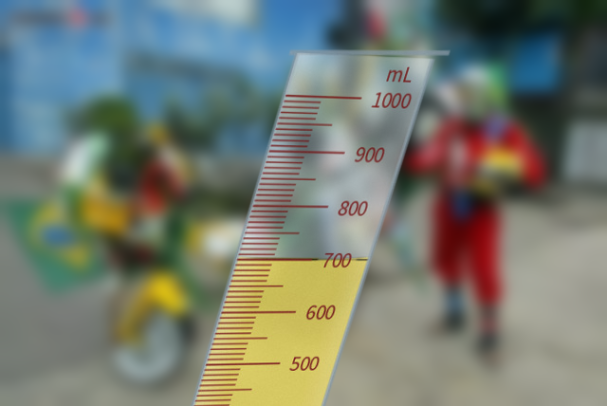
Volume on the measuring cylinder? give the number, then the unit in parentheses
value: 700 (mL)
